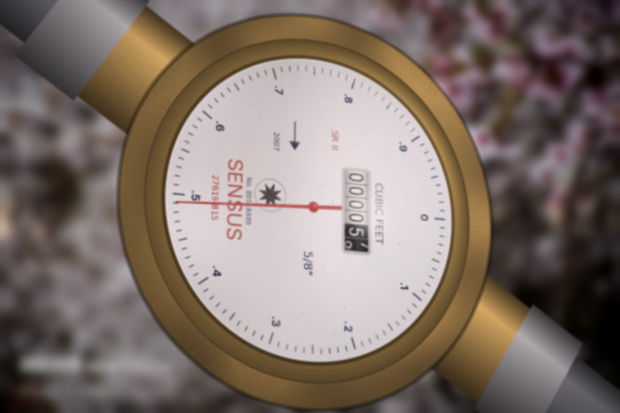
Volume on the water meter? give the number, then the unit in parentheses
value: 57.49 (ft³)
